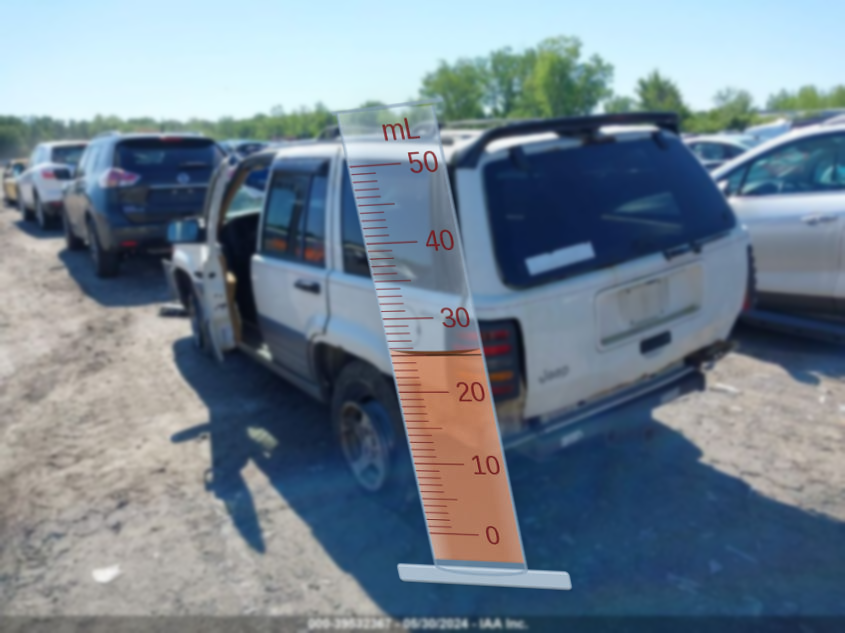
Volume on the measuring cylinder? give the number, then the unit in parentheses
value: 25 (mL)
